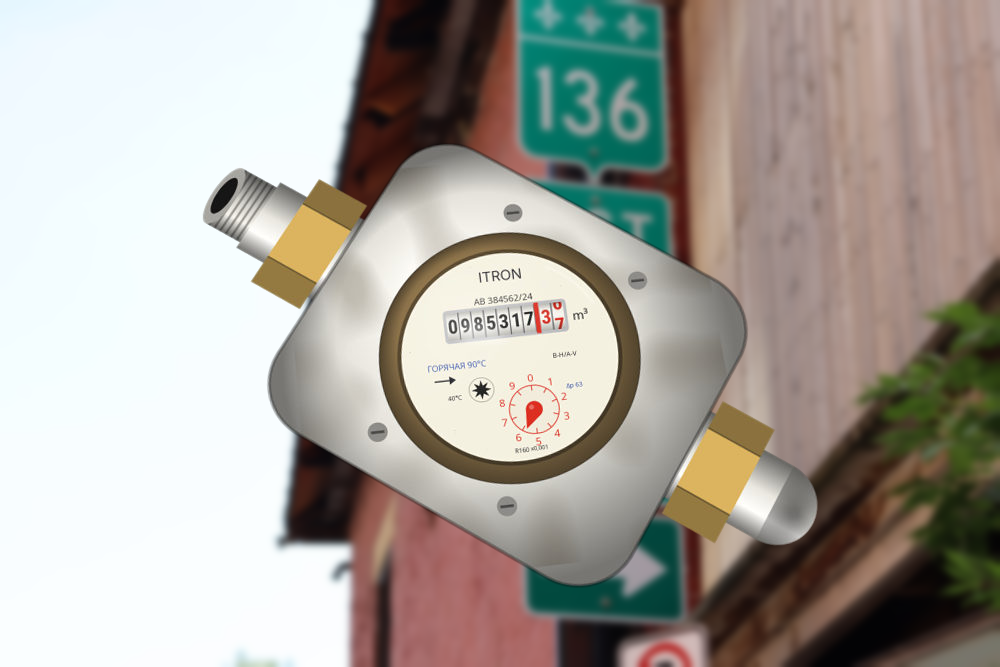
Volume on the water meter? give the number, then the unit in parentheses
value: 985317.365 (m³)
